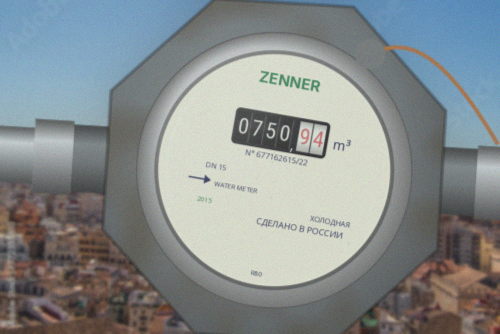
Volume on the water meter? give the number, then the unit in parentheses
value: 750.94 (m³)
